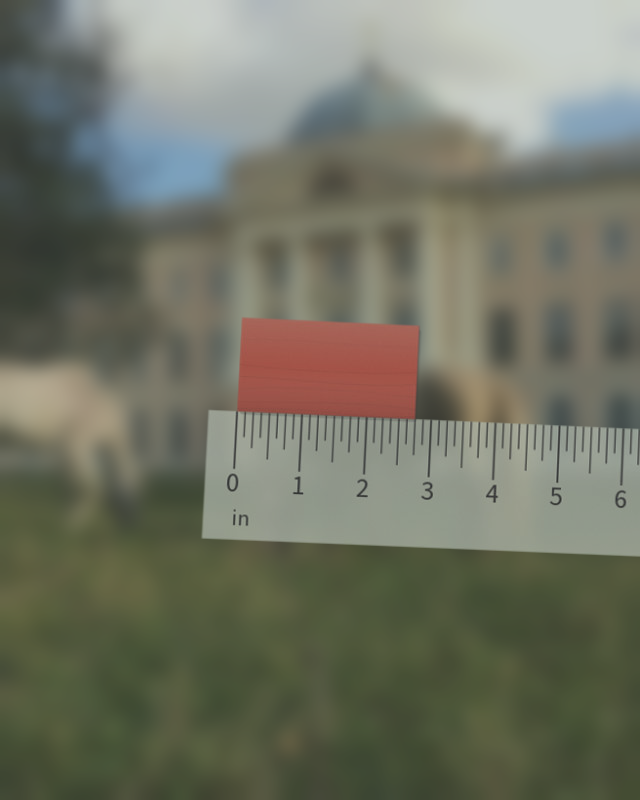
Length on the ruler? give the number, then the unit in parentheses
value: 2.75 (in)
